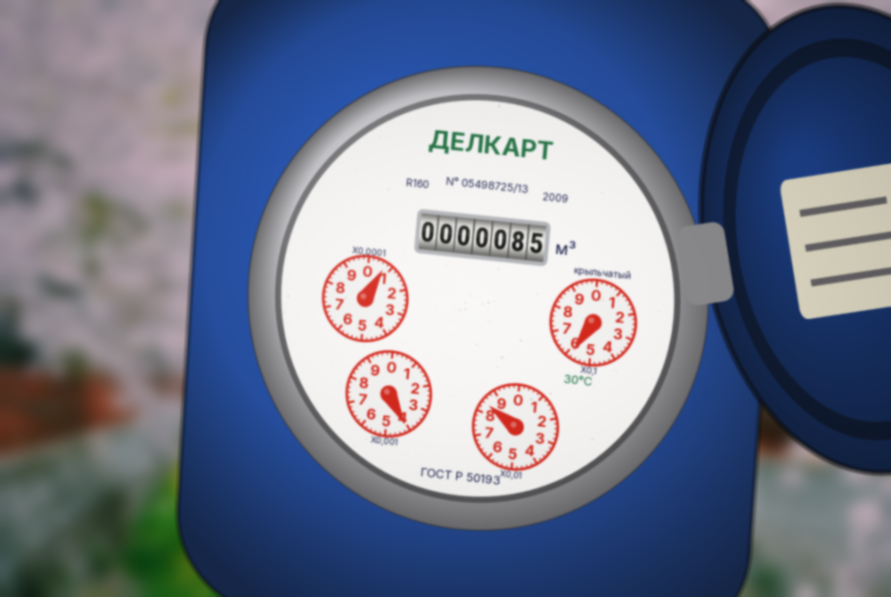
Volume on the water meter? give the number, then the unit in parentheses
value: 85.5840 (m³)
